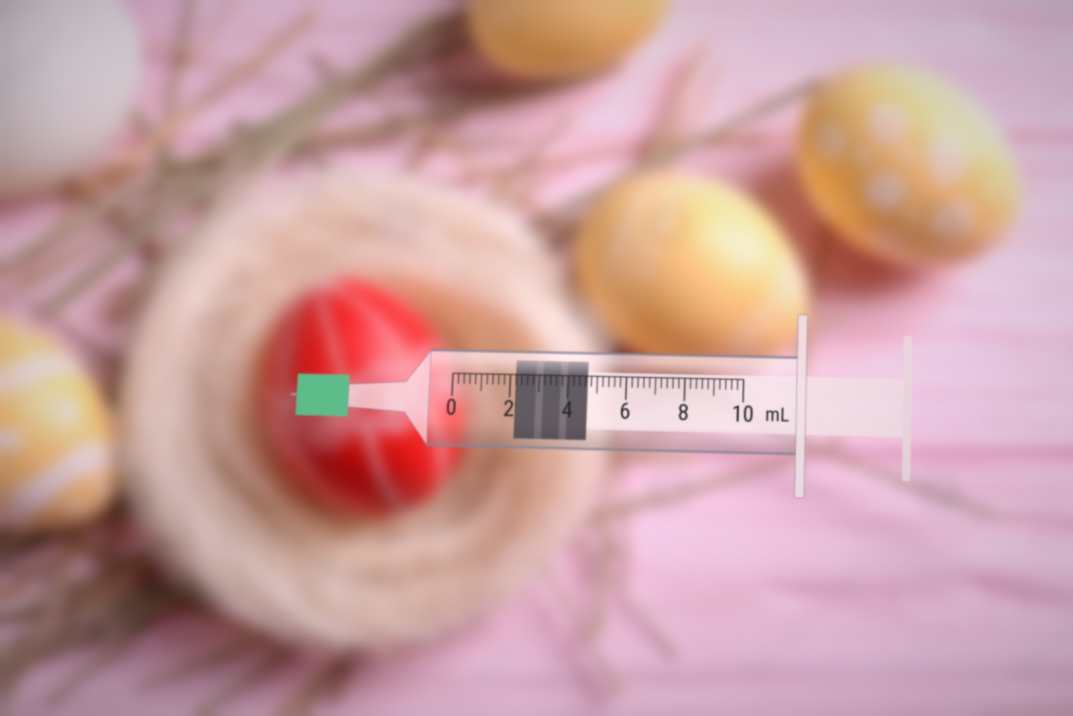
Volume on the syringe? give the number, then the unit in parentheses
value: 2.2 (mL)
